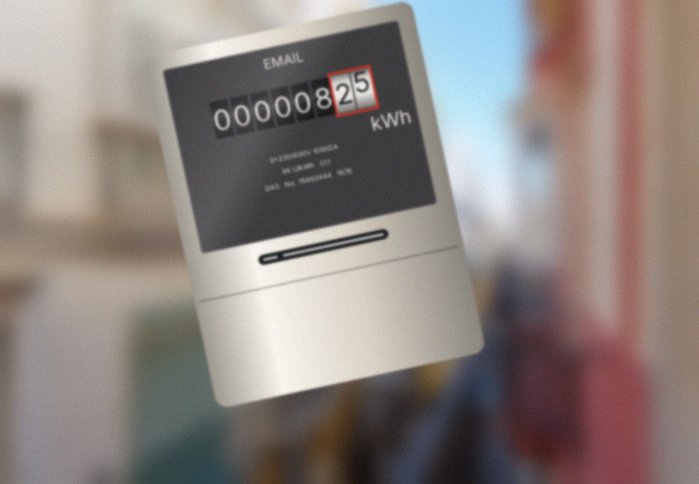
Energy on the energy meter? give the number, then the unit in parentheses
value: 8.25 (kWh)
